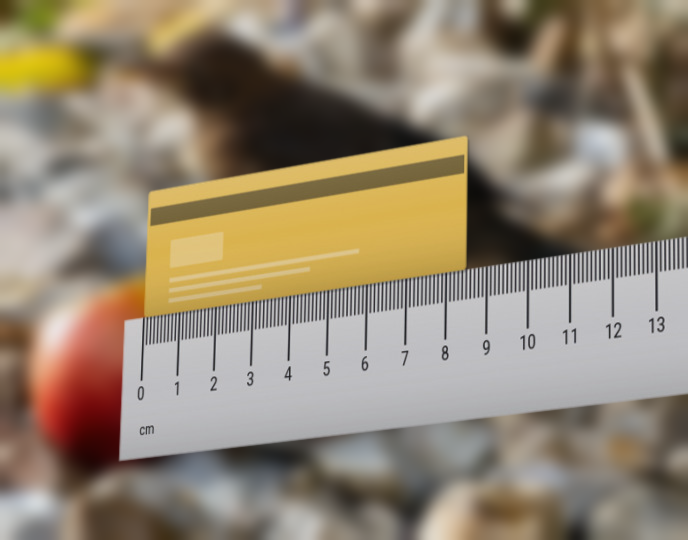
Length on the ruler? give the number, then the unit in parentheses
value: 8.5 (cm)
